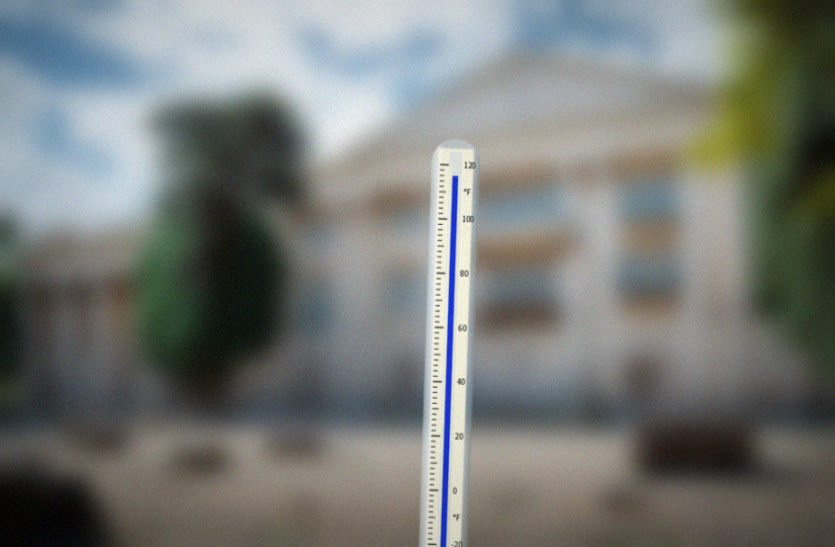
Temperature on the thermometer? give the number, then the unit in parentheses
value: 116 (°F)
